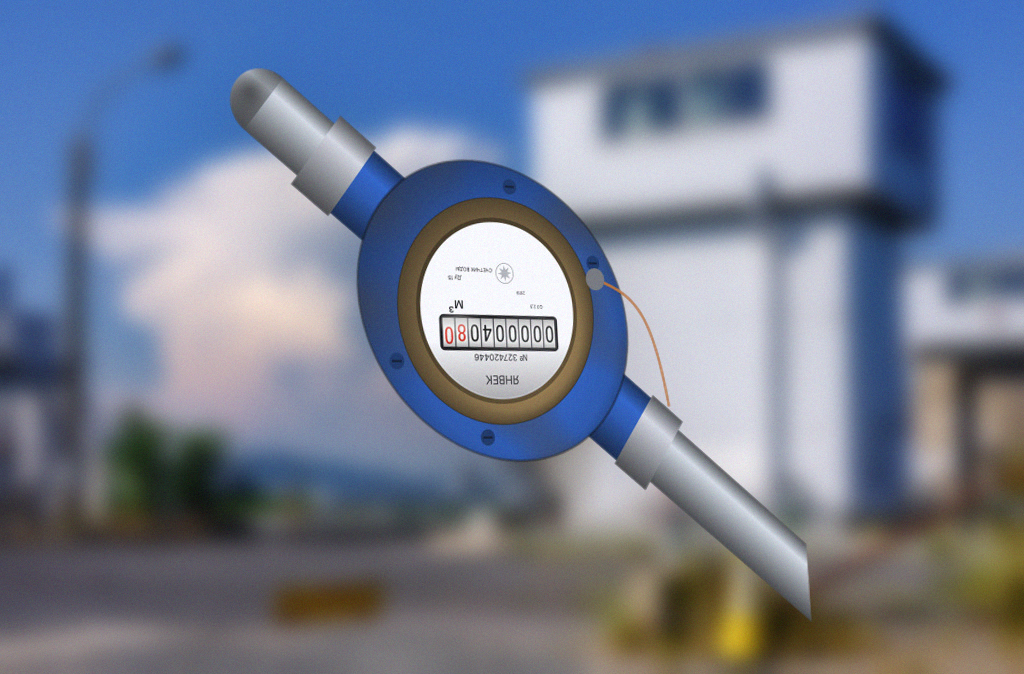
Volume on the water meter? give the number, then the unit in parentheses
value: 40.80 (m³)
